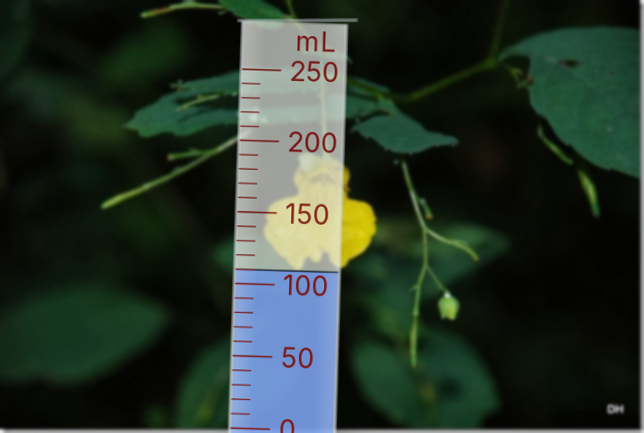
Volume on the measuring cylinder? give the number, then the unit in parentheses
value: 110 (mL)
